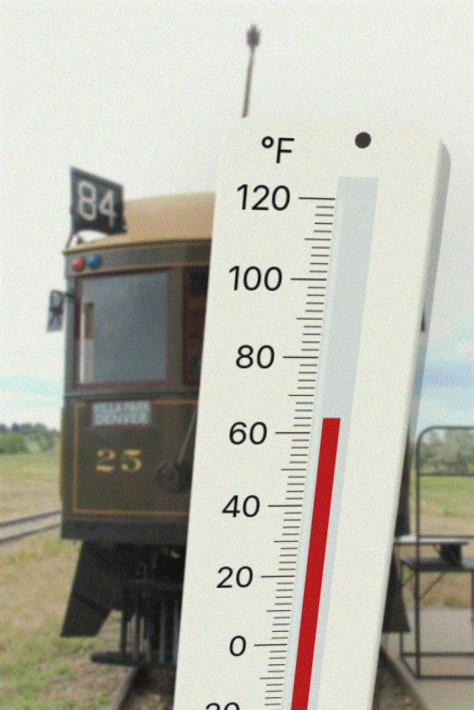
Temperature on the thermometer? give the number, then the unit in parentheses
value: 64 (°F)
